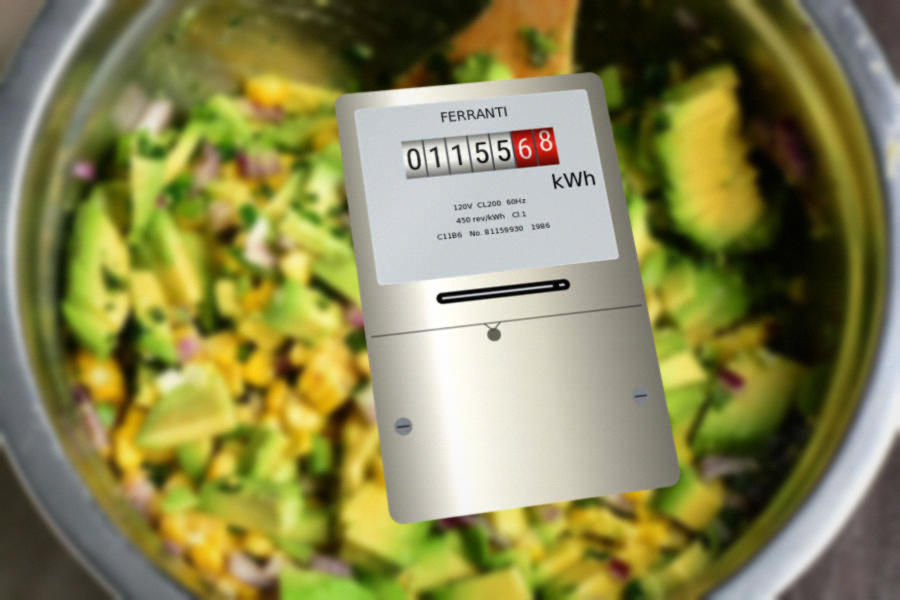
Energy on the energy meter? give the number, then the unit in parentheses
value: 1155.68 (kWh)
